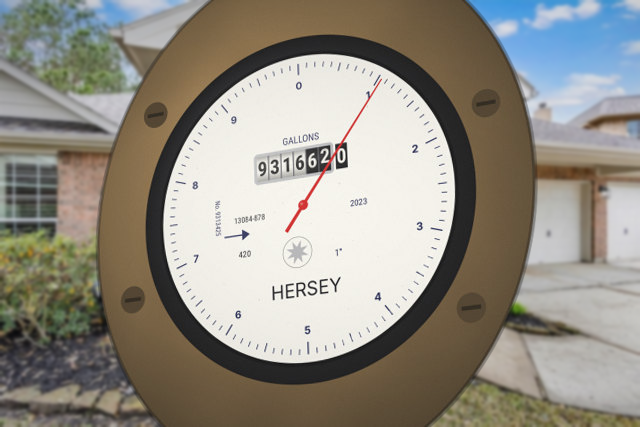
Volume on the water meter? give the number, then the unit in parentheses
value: 9316621.0 (gal)
